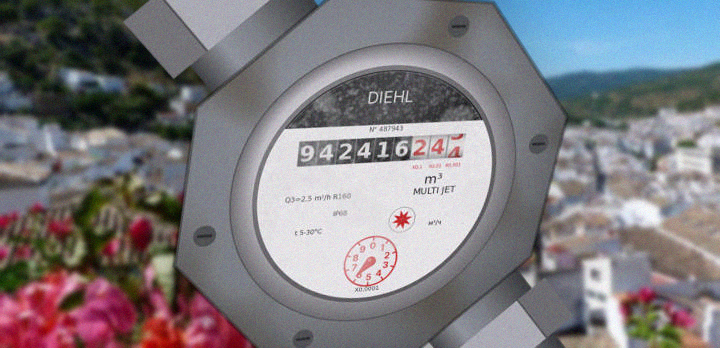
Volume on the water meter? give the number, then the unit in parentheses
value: 942416.2436 (m³)
